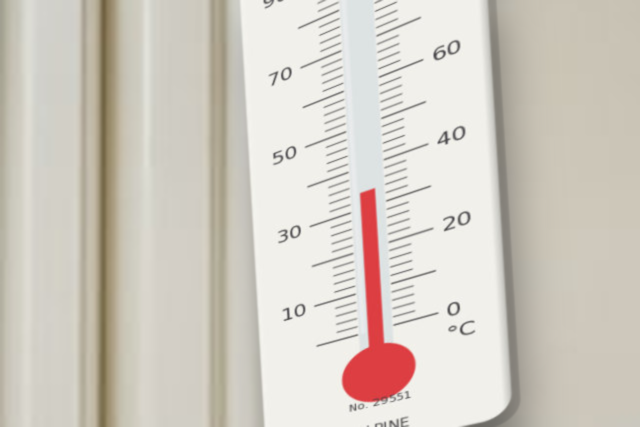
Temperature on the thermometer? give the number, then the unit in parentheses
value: 34 (°C)
